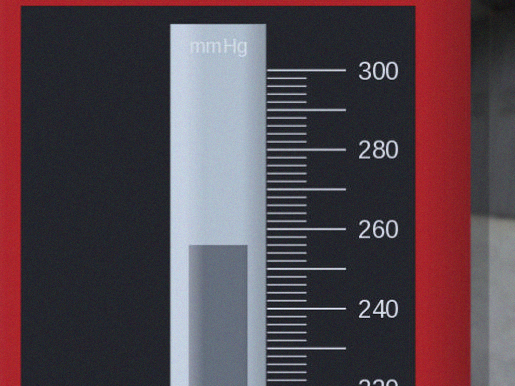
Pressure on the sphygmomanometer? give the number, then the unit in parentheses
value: 256 (mmHg)
